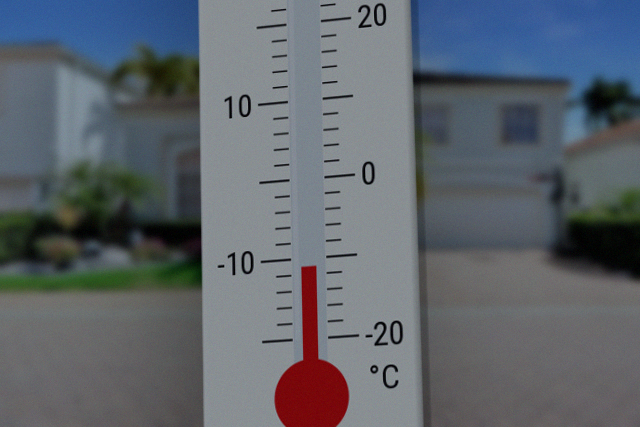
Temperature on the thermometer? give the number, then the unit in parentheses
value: -11 (°C)
